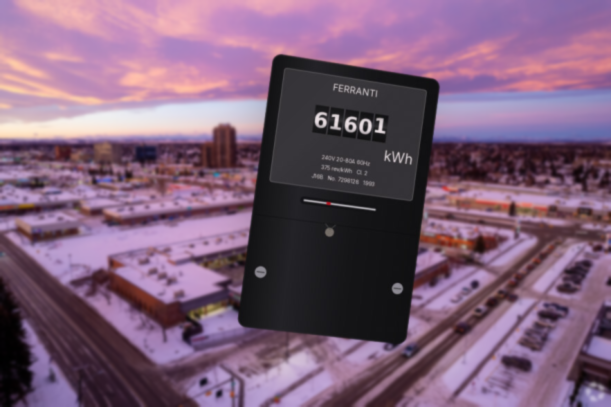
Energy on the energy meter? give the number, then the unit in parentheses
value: 61601 (kWh)
